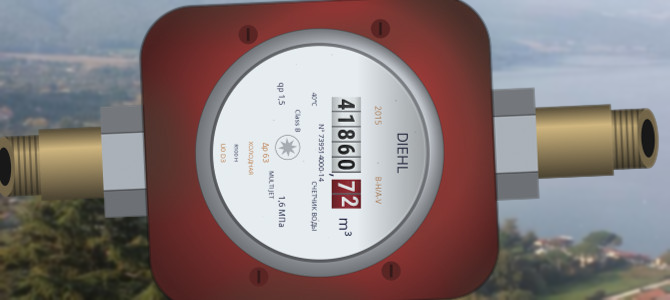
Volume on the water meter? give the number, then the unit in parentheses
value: 41860.72 (m³)
